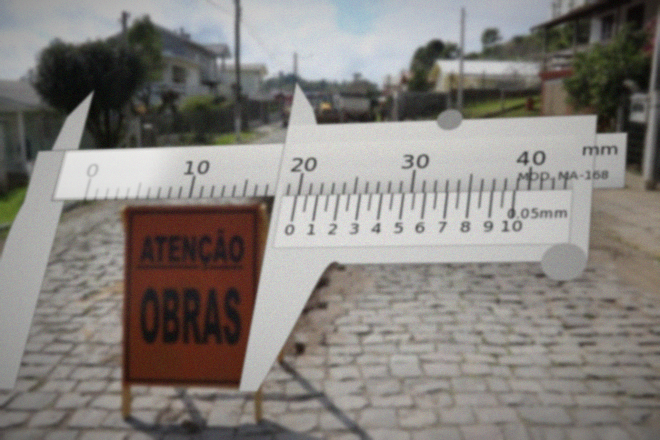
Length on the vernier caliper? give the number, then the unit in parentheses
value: 19.8 (mm)
